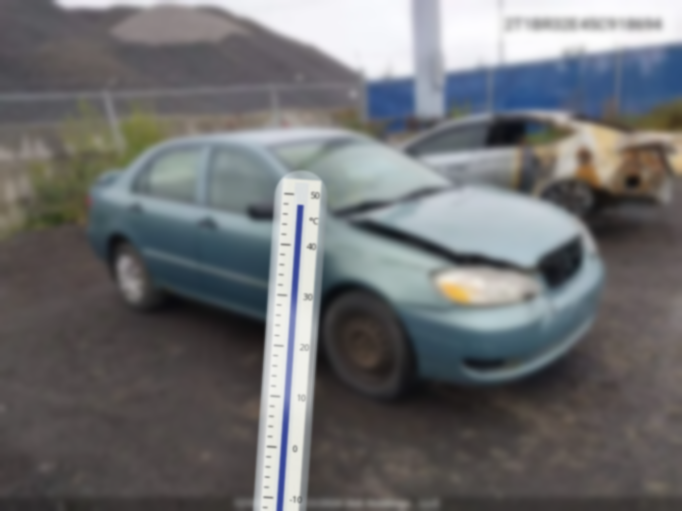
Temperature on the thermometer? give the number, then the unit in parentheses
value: 48 (°C)
